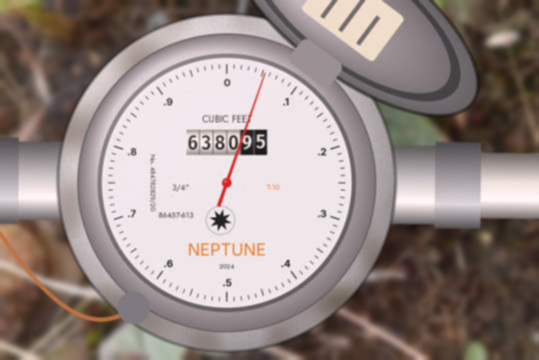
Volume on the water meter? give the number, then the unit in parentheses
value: 638095.05 (ft³)
